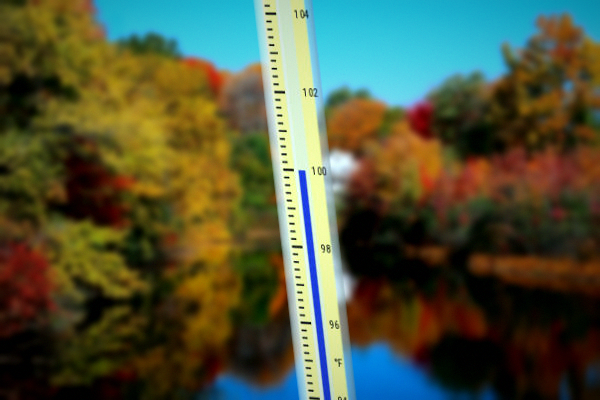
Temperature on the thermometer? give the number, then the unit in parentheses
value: 100 (°F)
